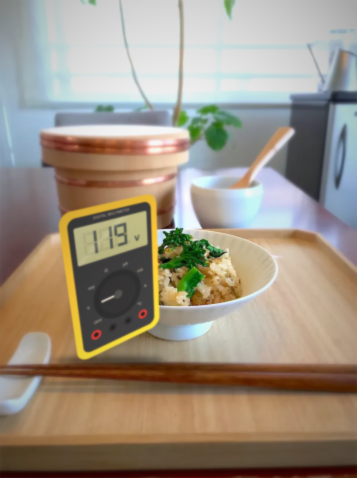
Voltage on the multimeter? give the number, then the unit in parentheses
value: 119 (V)
